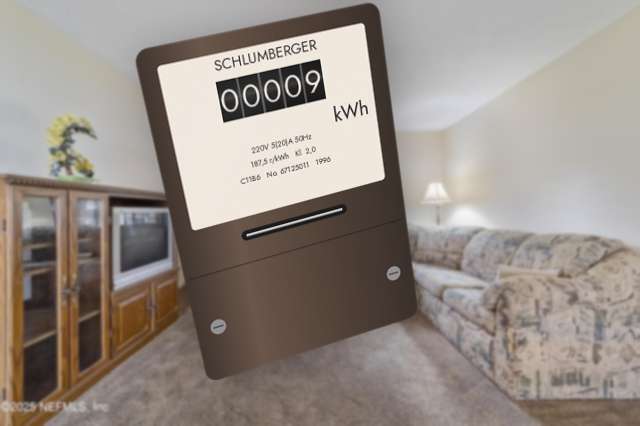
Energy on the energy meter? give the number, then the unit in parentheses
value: 9 (kWh)
